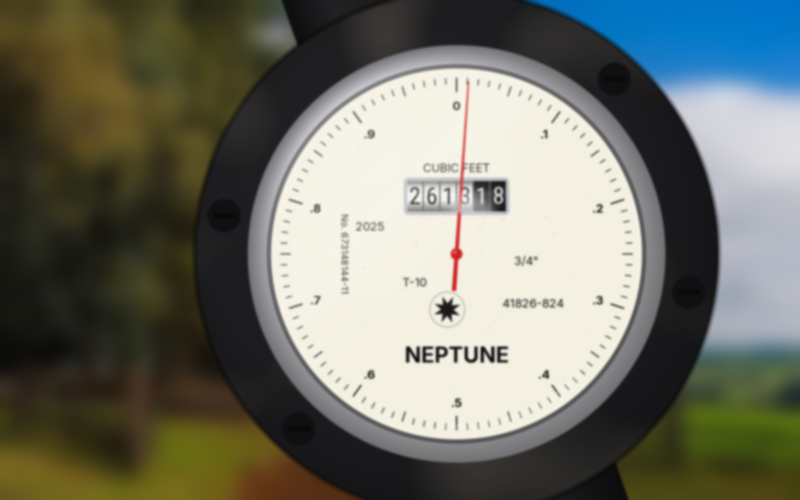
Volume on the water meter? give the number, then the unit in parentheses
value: 261318.01 (ft³)
